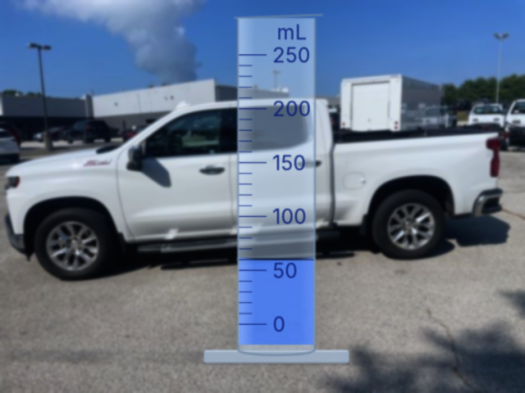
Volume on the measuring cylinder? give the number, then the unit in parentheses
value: 60 (mL)
